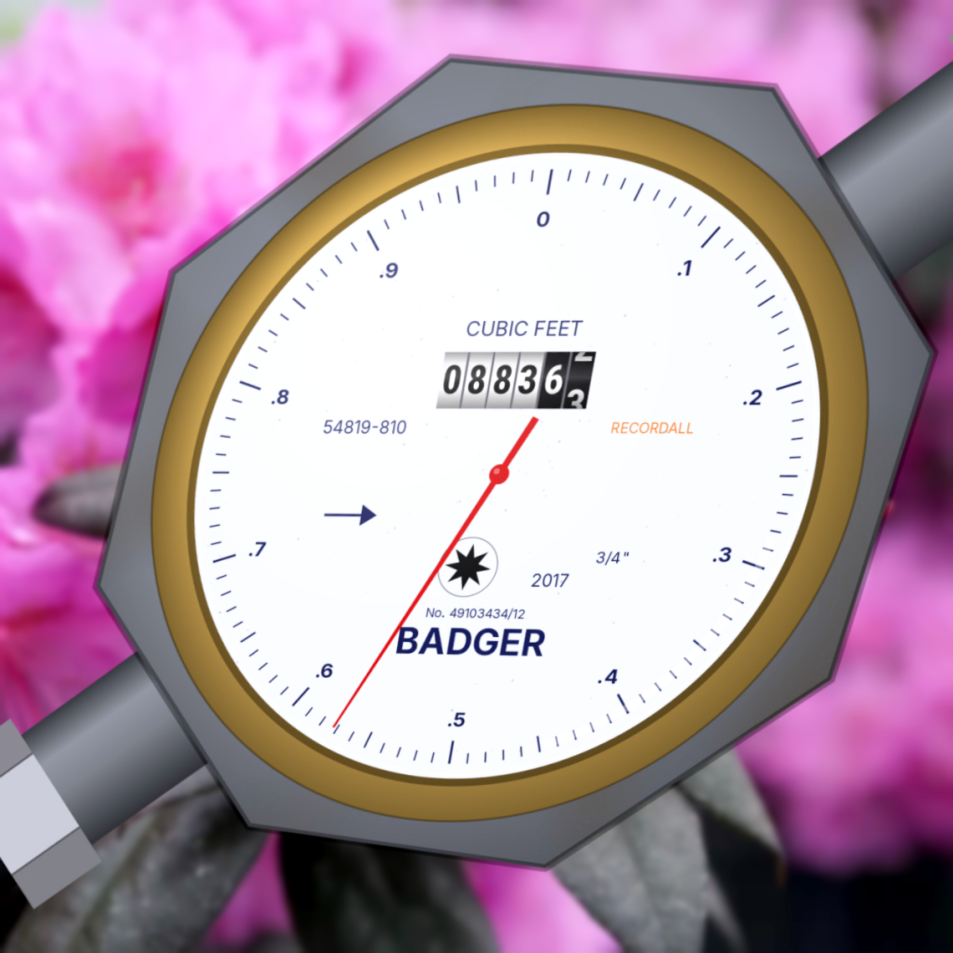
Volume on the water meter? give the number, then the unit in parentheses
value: 88362.57 (ft³)
